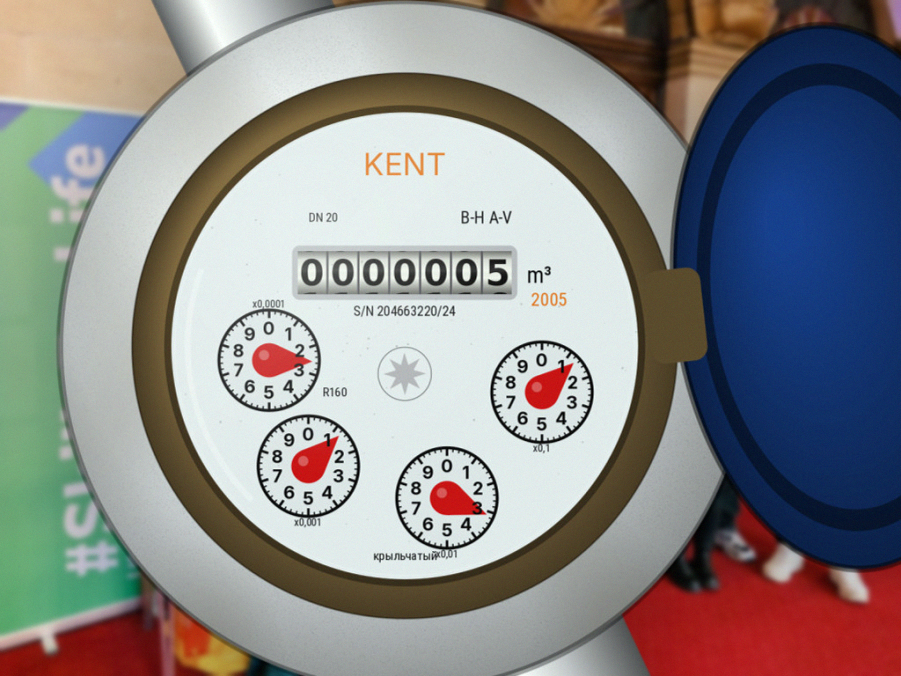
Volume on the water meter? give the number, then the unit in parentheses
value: 5.1312 (m³)
